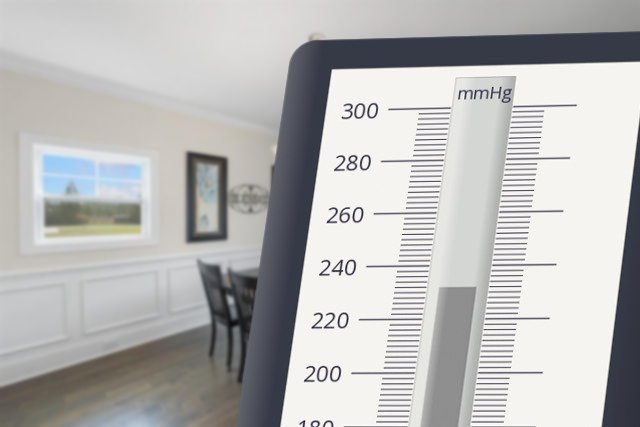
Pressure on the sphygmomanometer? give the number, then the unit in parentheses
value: 232 (mmHg)
